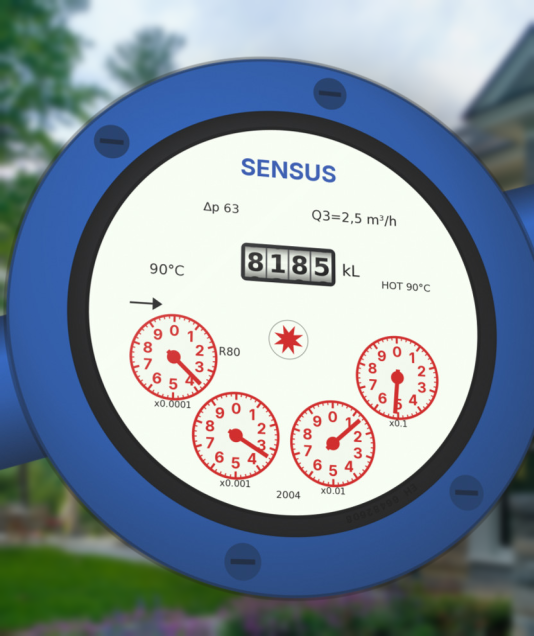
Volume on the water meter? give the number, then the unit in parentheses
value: 8185.5133 (kL)
